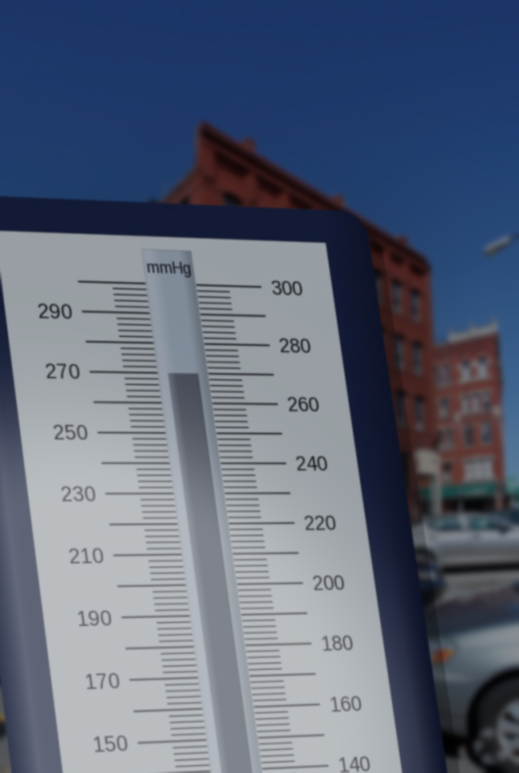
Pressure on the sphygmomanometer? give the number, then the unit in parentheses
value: 270 (mmHg)
